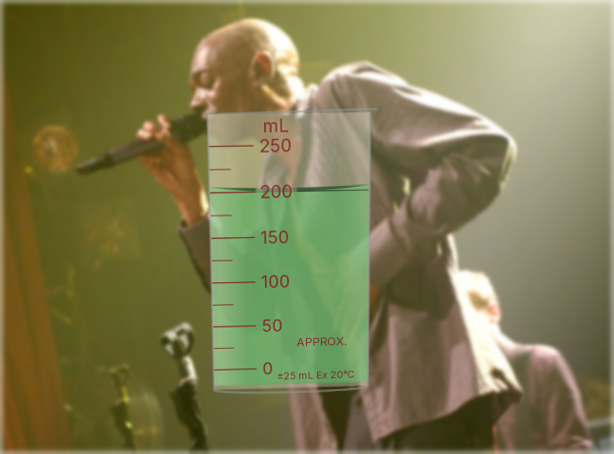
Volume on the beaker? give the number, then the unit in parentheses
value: 200 (mL)
